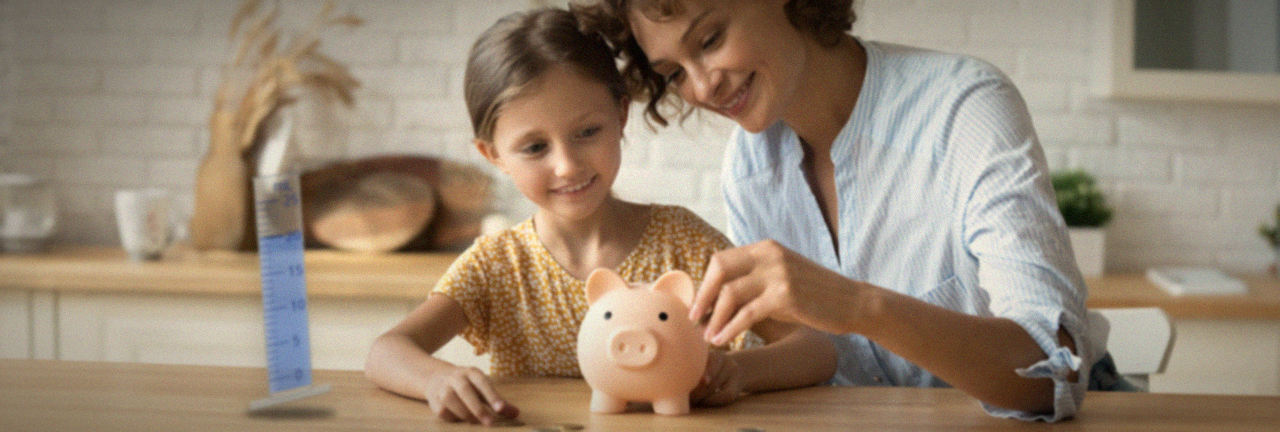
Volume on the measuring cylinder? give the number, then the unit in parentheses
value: 20 (mL)
